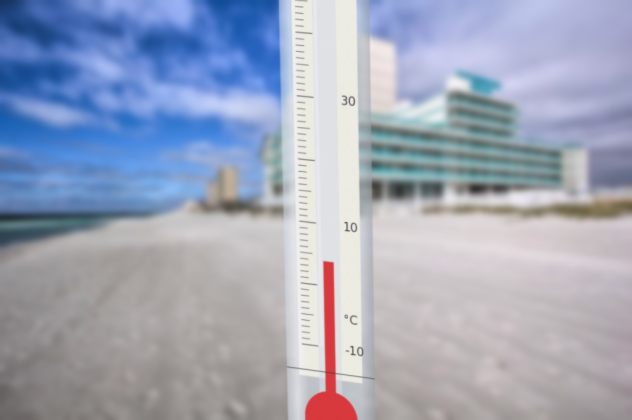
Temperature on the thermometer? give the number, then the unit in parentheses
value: 4 (°C)
